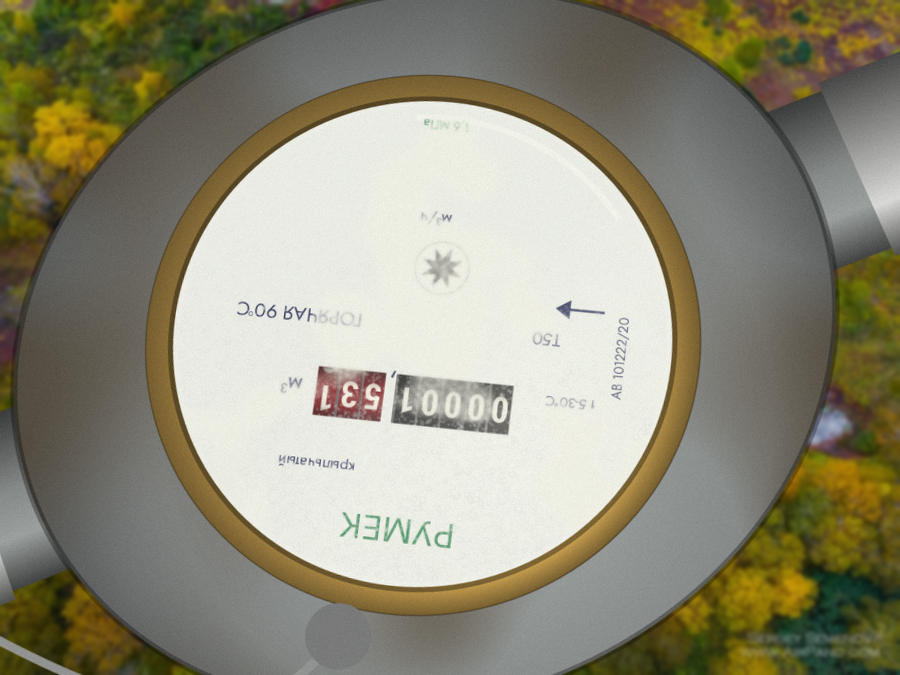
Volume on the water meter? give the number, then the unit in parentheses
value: 1.531 (m³)
